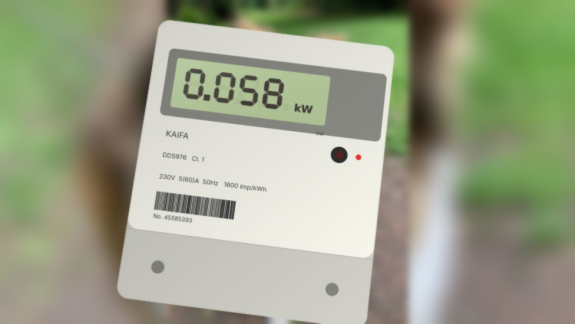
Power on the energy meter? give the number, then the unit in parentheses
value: 0.058 (kW)
